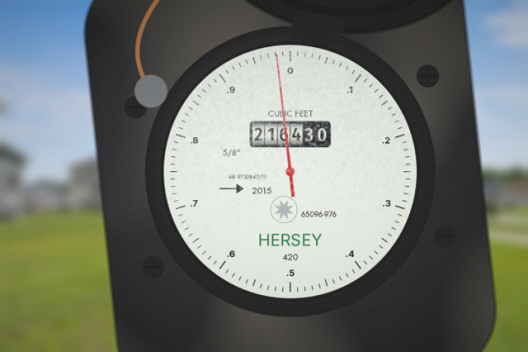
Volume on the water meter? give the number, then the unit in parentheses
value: 216429.98 (ft³)
